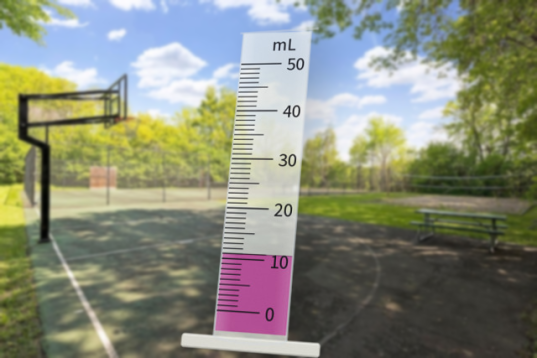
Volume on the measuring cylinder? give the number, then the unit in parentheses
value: 11 (mL)
